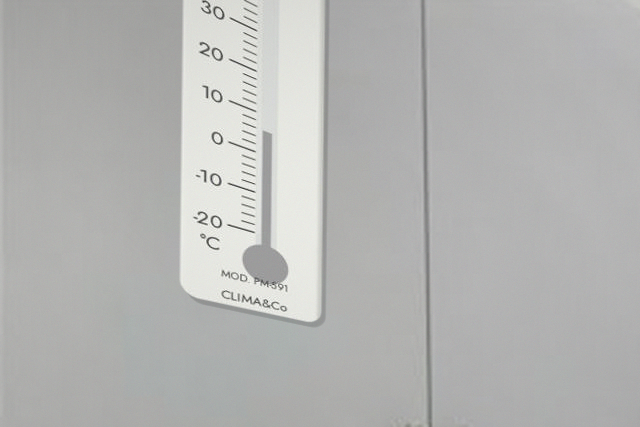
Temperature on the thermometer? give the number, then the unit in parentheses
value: 6 (°C)
